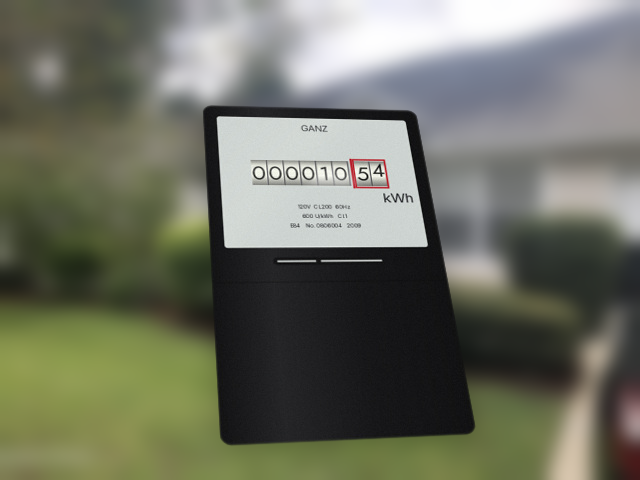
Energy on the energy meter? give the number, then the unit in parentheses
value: 10.54 (kWh)
